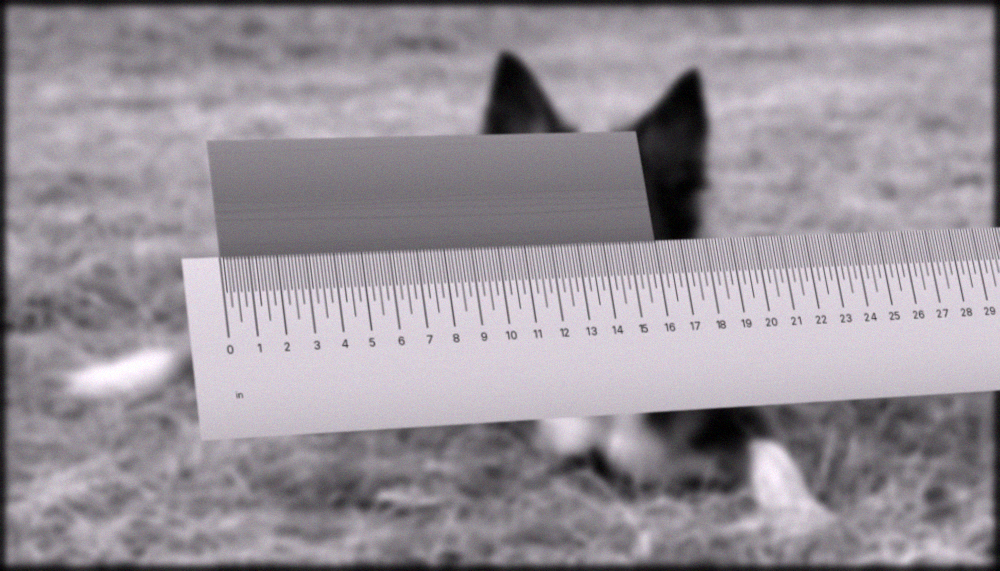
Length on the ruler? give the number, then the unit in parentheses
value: 16 (in)
